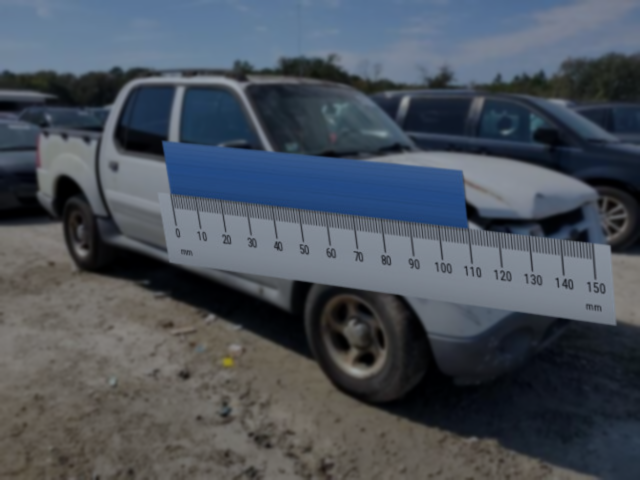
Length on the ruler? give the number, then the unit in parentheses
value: 110 (mm)
